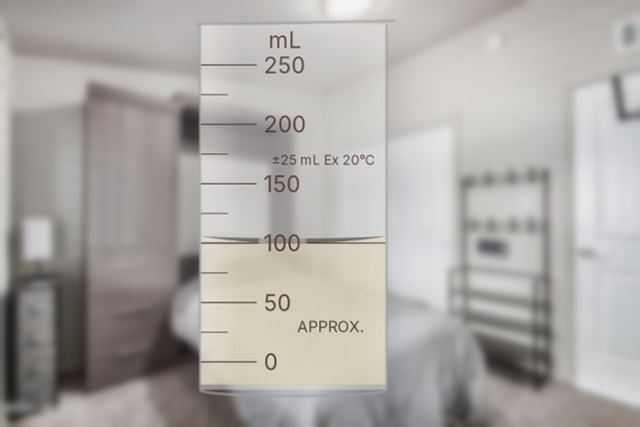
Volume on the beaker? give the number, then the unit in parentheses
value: 100 (mL)
